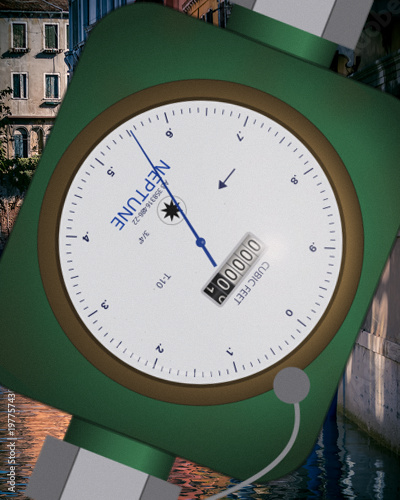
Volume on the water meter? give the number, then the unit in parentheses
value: 0.55 (ft³)
